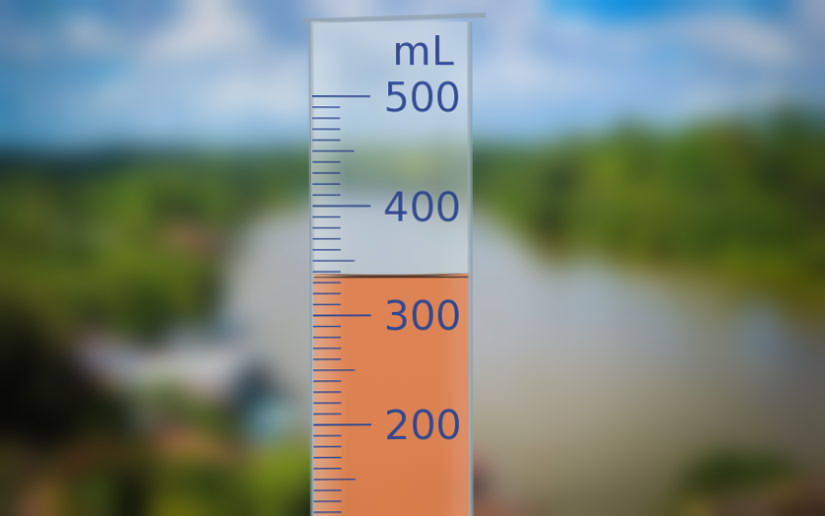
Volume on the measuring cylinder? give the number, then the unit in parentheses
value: 335 (mL)
